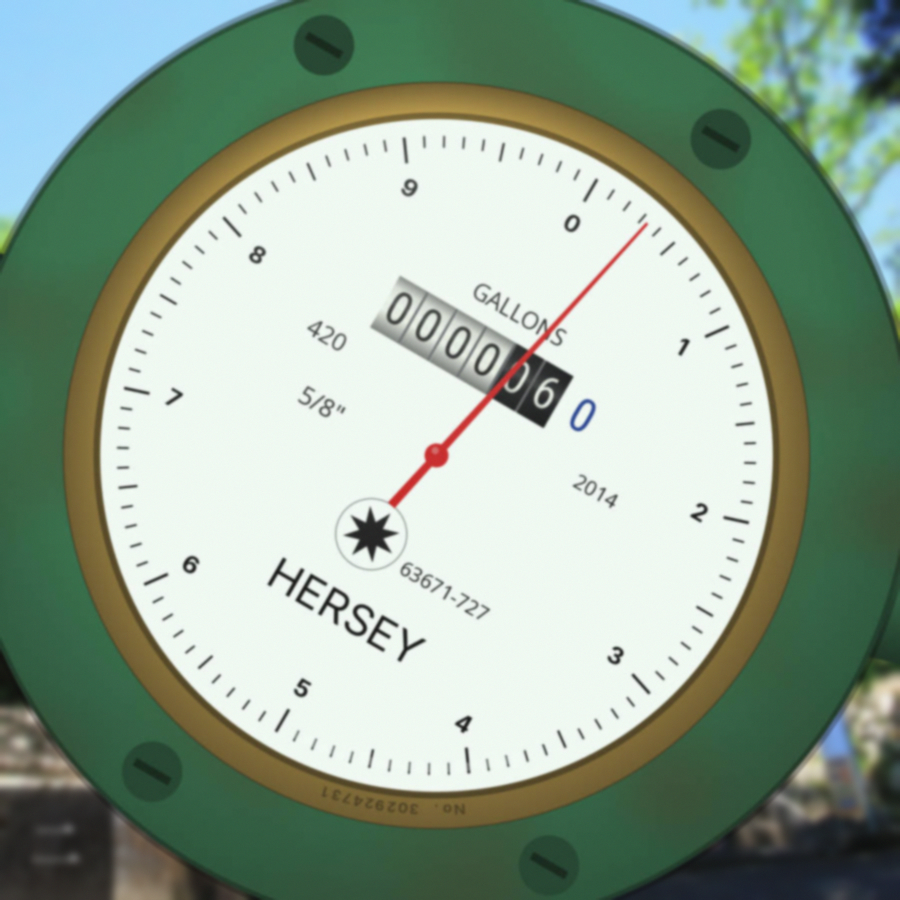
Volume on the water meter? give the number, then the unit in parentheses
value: 60.3 (gal)
